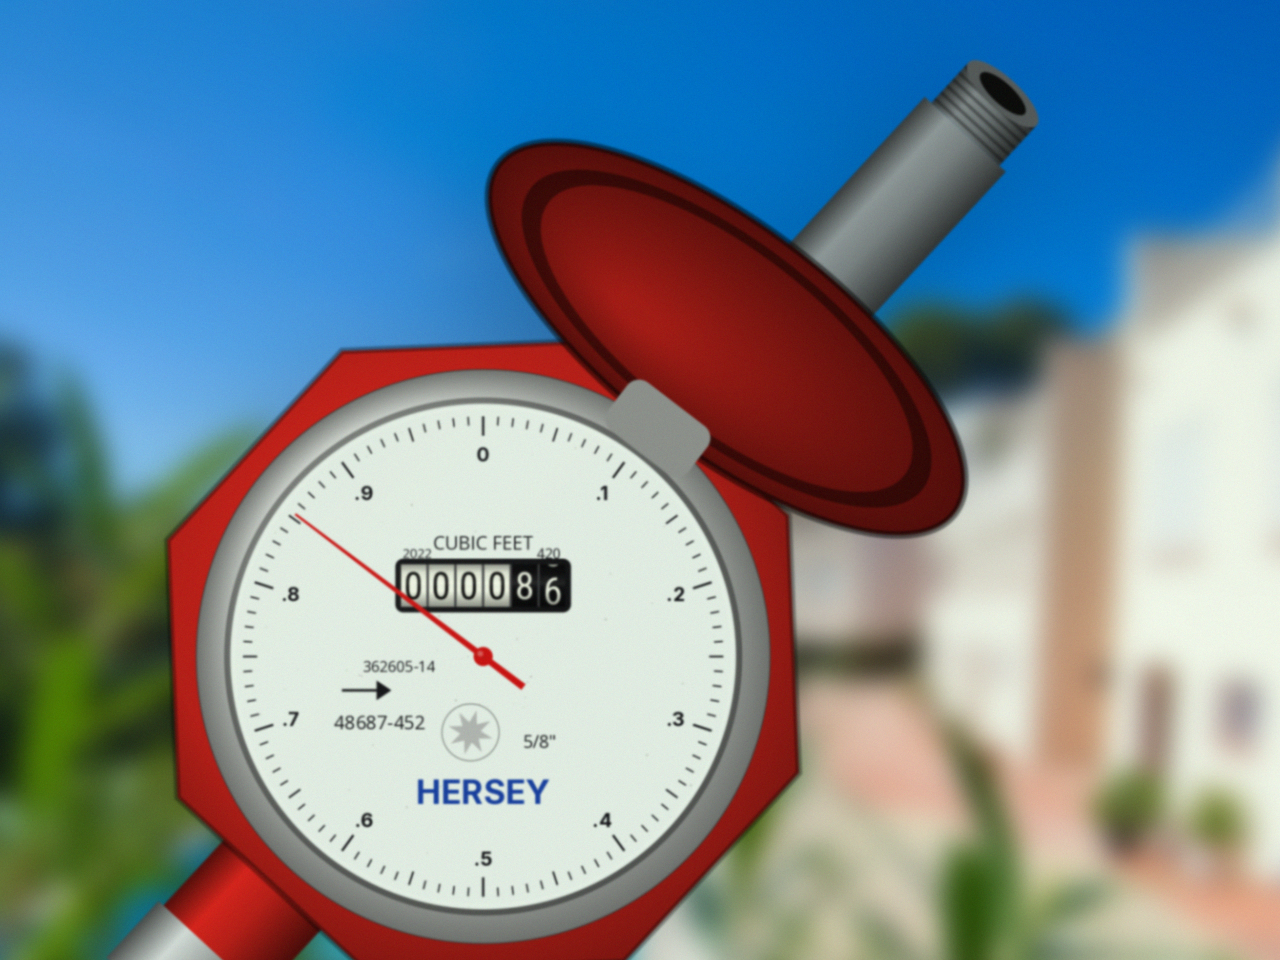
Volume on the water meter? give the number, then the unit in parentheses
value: 85.85 (ft³)
